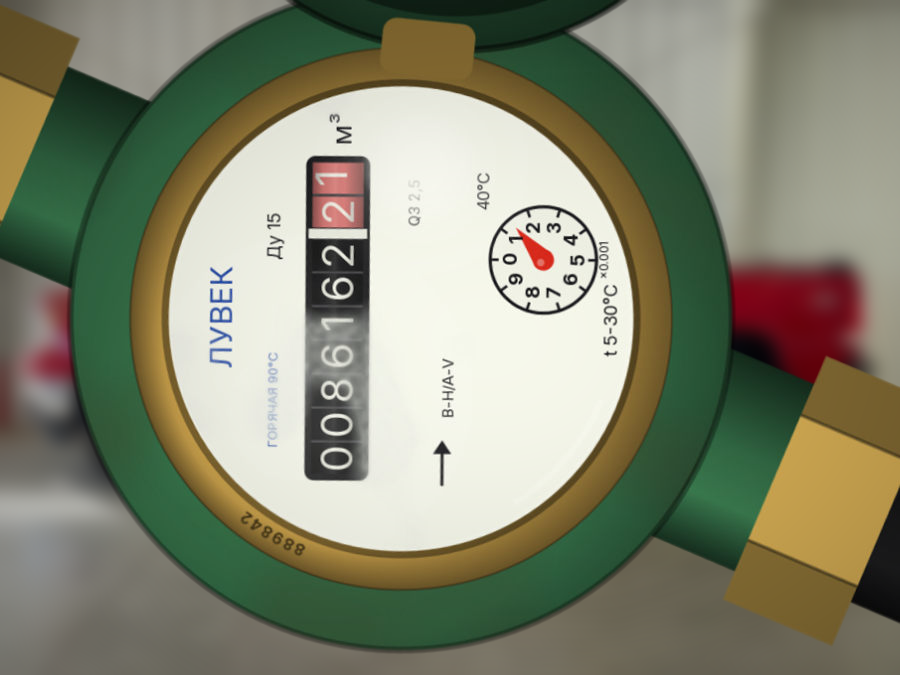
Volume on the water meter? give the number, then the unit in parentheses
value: 86162.211 (m³)
